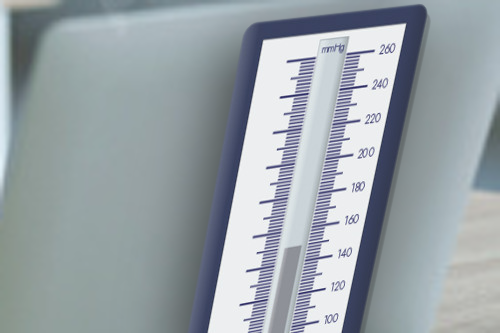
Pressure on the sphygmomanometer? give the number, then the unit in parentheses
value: 150 (mmHg)
